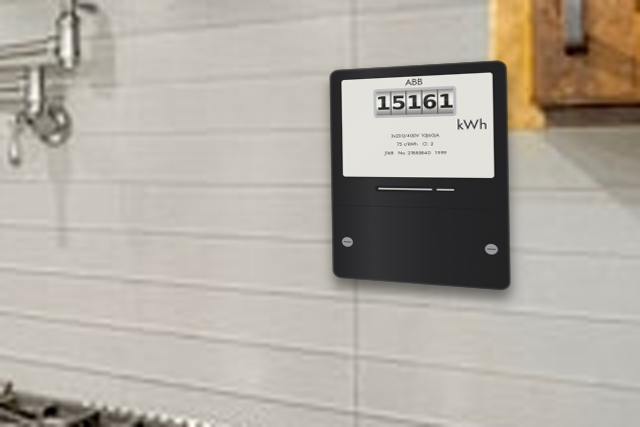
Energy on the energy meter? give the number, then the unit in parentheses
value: 15161 (kWh)
